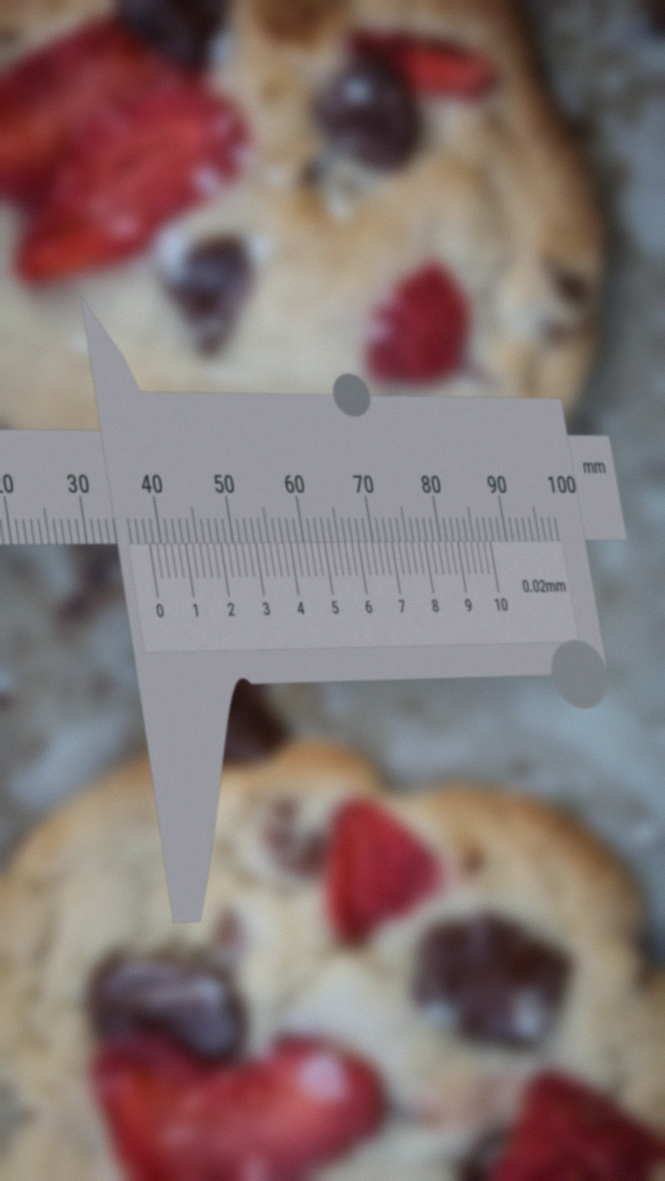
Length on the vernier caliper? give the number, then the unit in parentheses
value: 38.5 (mm)
